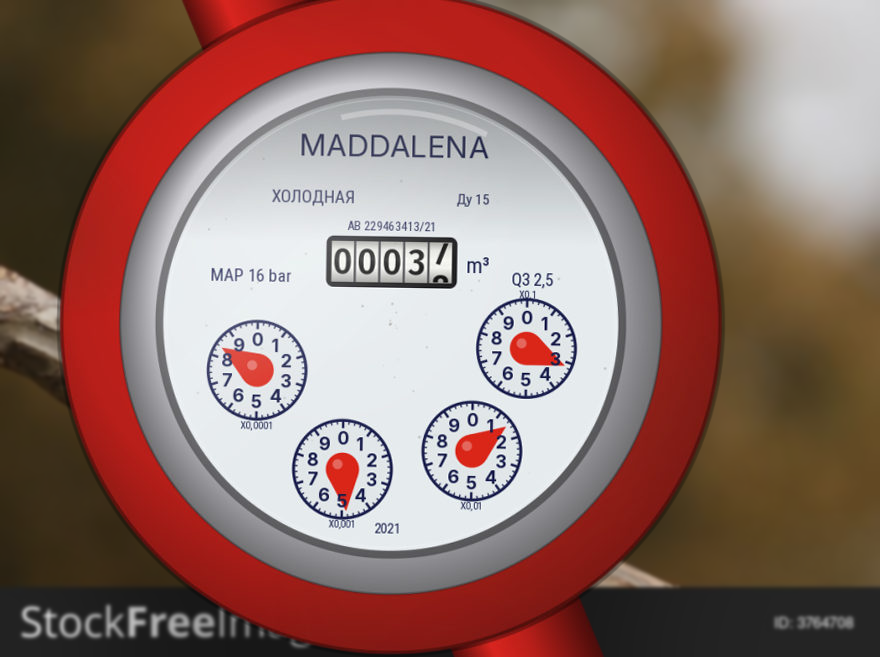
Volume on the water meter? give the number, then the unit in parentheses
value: 37.3148 (m³)
